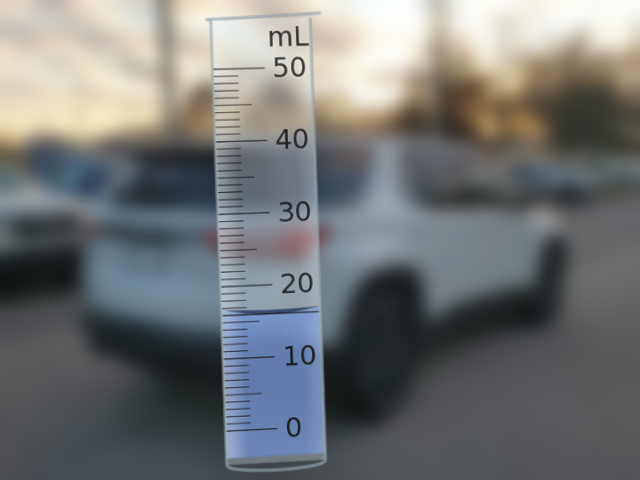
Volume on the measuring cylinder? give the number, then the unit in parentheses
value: 16 (mL)
